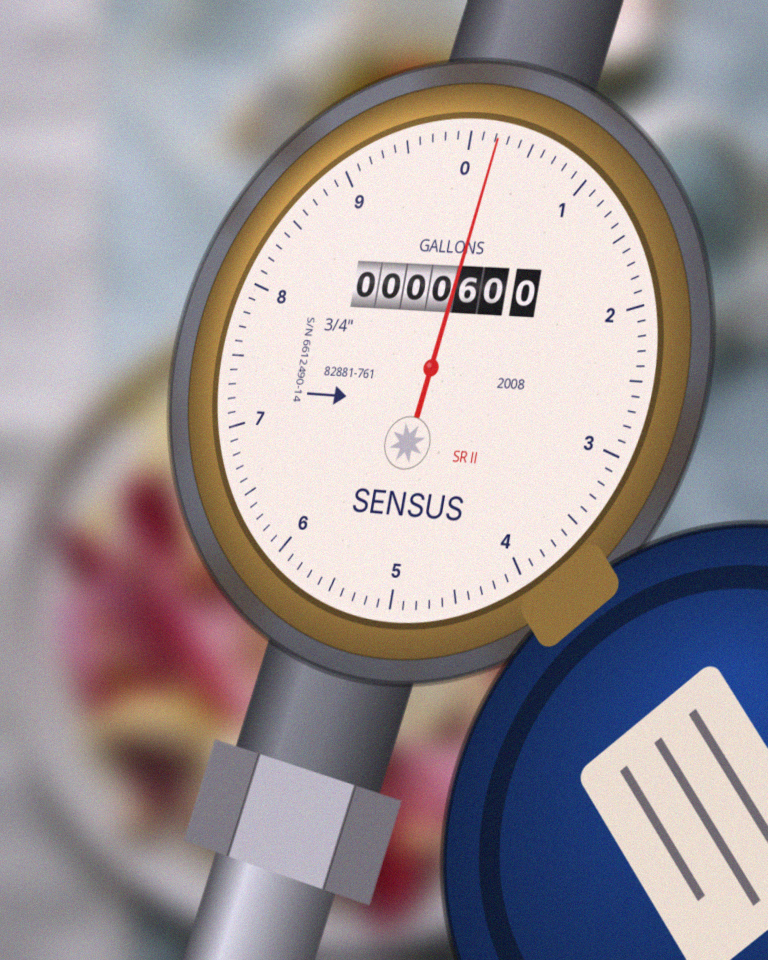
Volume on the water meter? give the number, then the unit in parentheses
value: 600.2 (gal)
